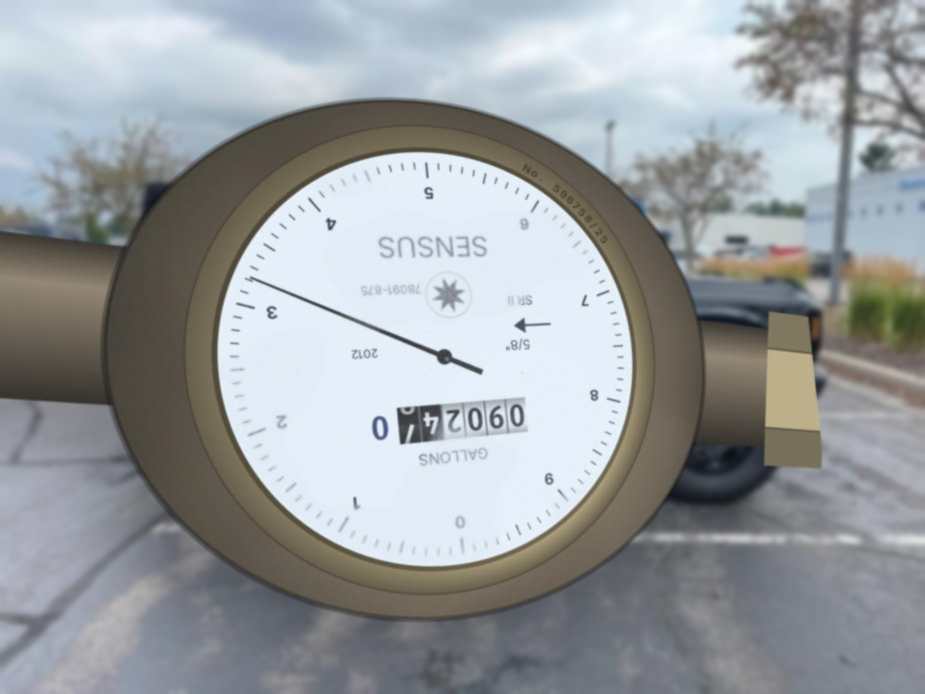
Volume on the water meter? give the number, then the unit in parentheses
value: 902473.2 (gal)
